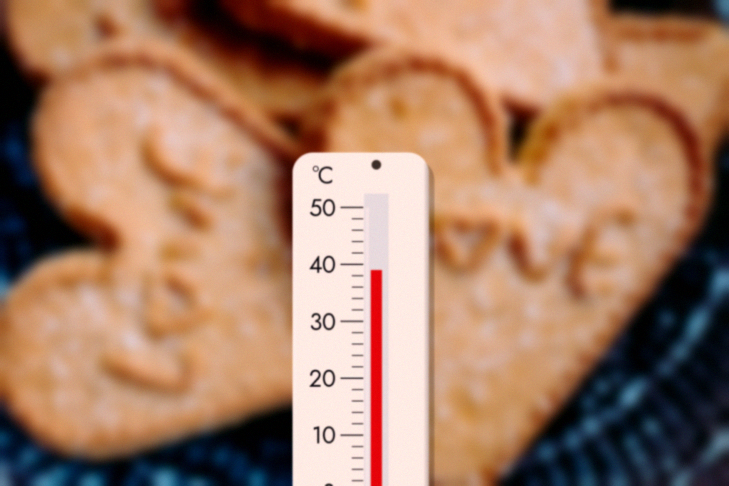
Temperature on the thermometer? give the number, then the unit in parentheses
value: 39 (°C)
